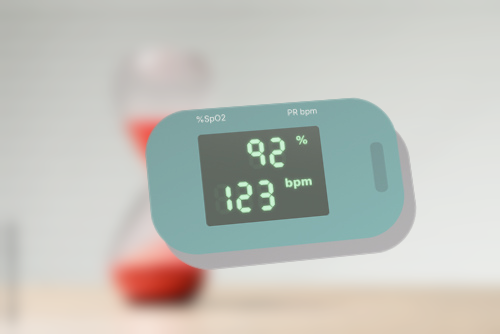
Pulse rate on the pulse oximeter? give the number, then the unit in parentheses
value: 123 (bpm)
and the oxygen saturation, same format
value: 92 (%)
